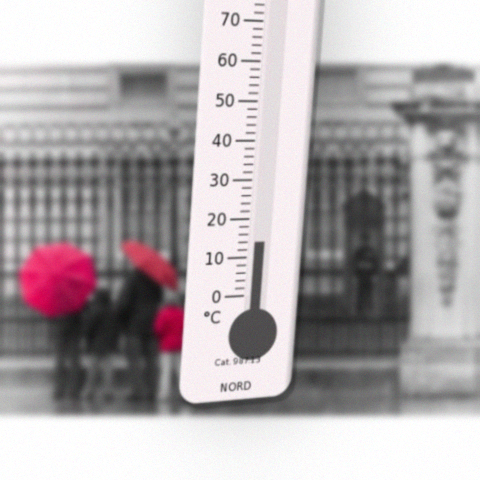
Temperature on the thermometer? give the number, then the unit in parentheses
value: 14 (°C)
